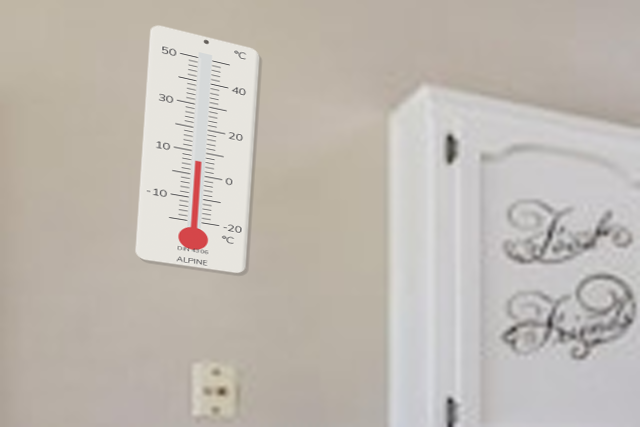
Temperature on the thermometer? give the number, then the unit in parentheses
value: 6 (°C)
